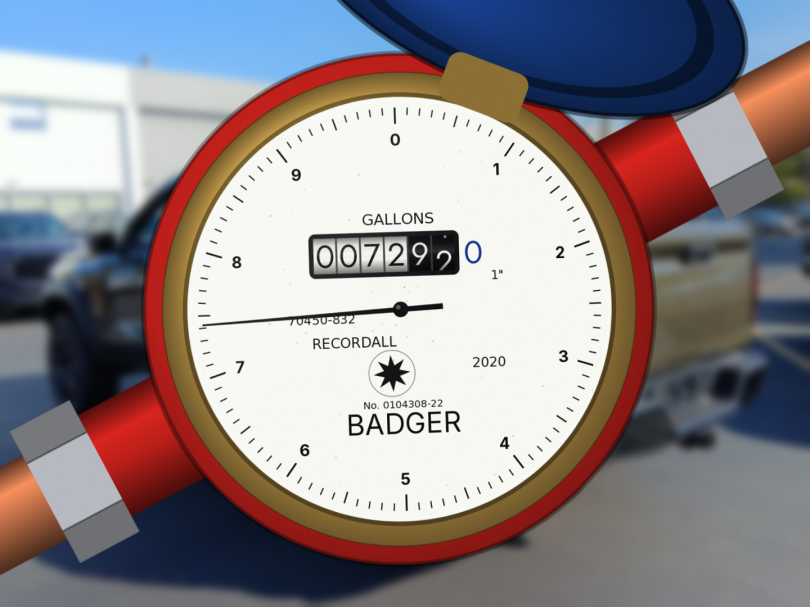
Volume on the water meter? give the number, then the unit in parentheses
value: 72917.4 (gal)
